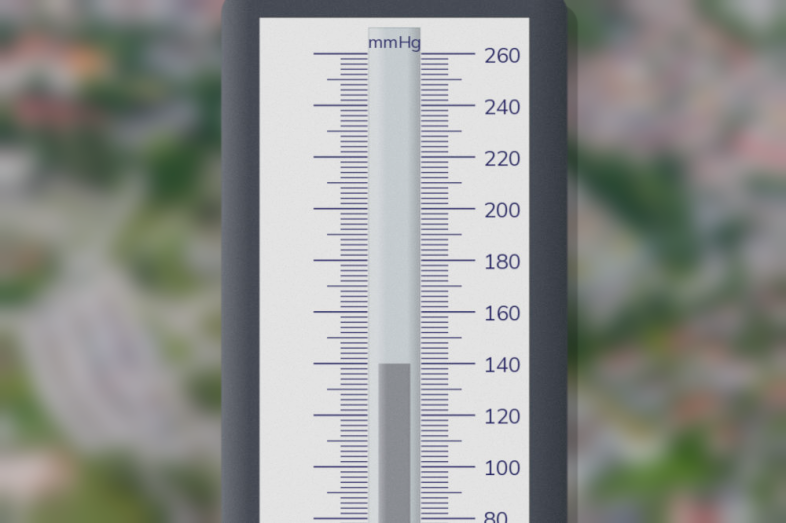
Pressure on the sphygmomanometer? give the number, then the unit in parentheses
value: 140 (mmHg)
